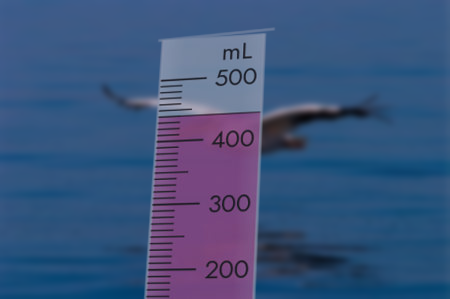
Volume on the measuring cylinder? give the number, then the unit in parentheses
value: 440 (mL)
